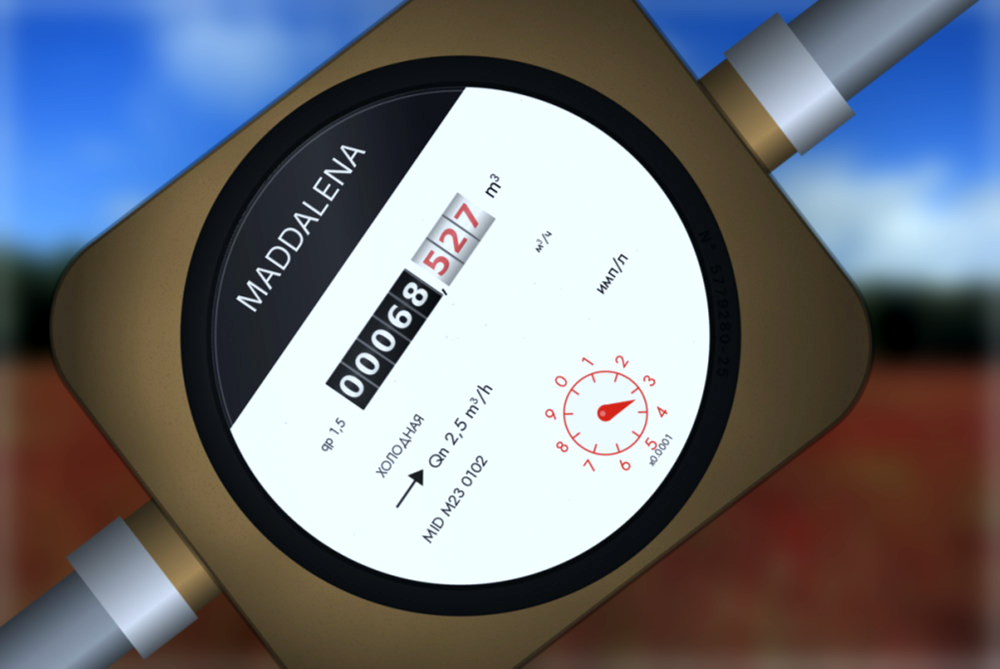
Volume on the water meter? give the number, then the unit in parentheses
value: 68.5273 (m³)
